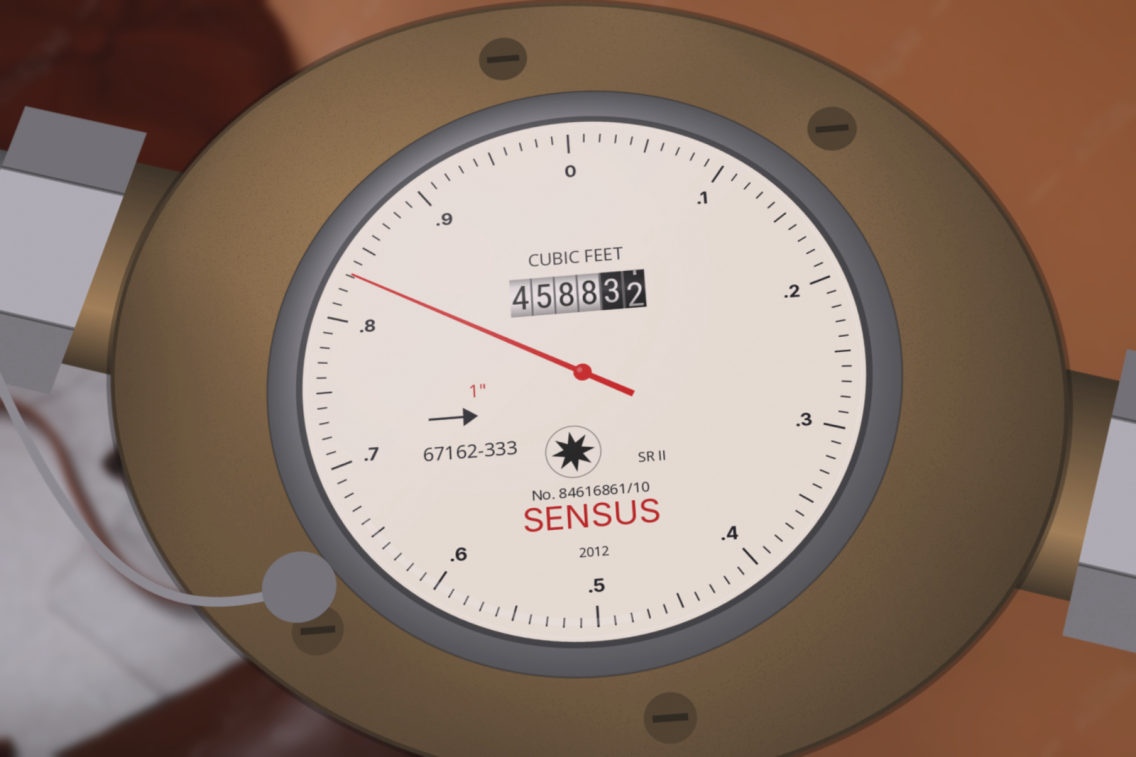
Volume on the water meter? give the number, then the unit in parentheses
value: 458831.83 (ft³)
